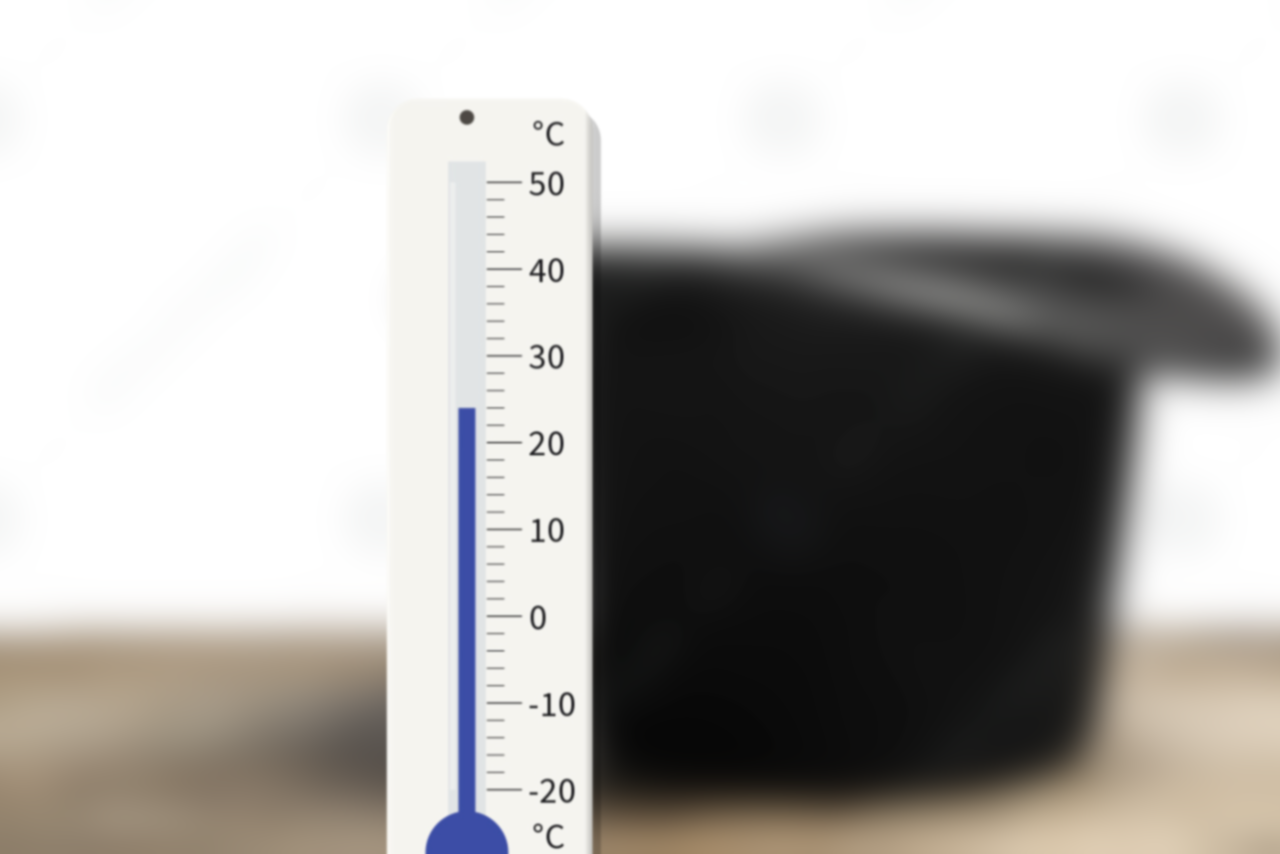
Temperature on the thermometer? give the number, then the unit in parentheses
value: 24 (°C)
